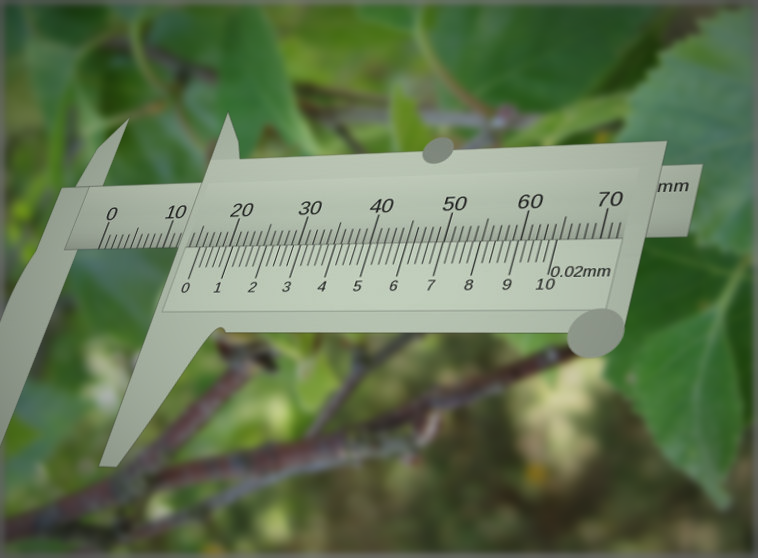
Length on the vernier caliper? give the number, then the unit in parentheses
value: 15.6 (mm)
